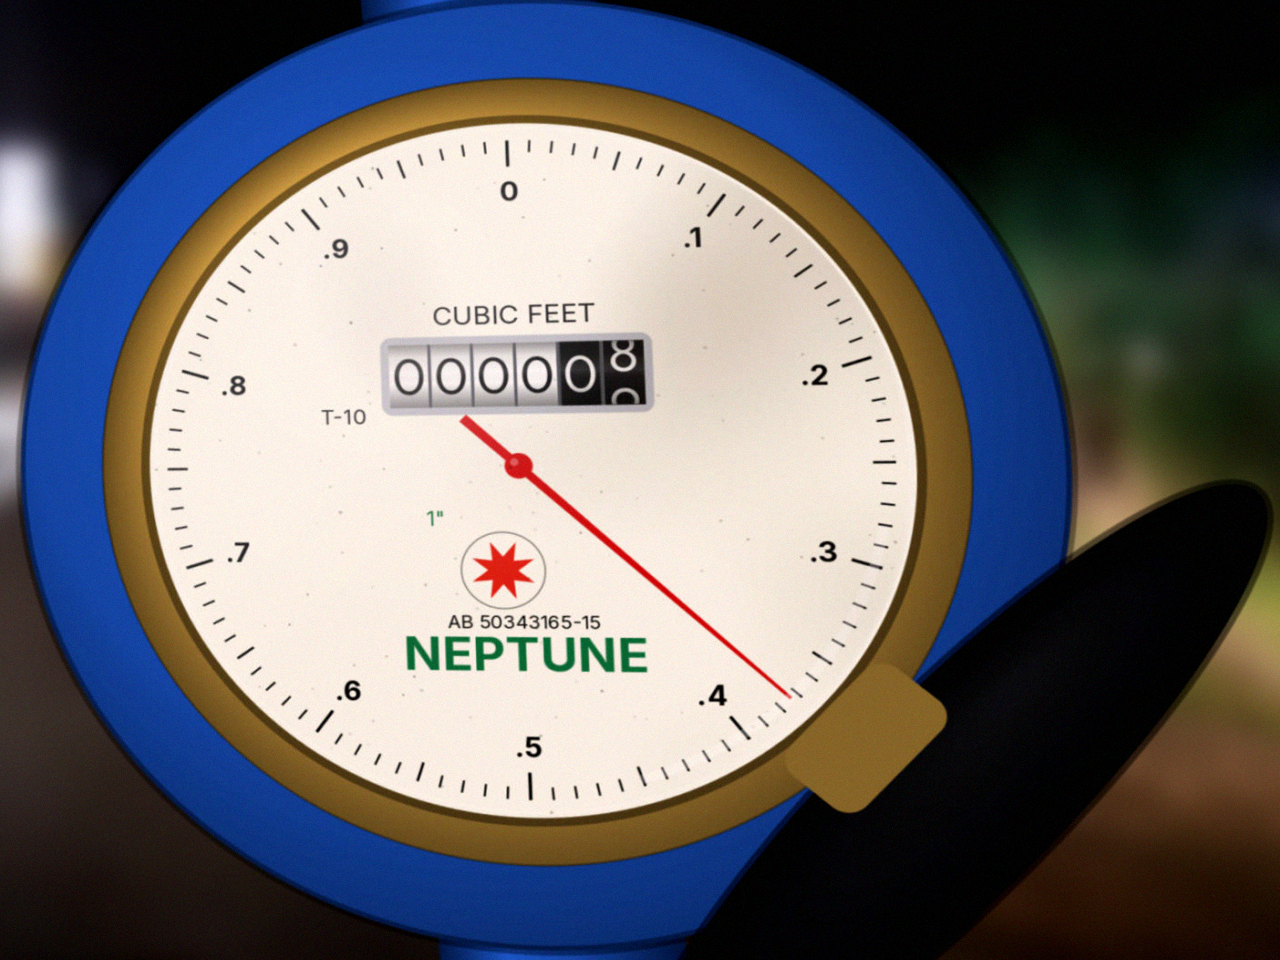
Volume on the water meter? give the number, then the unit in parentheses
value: 8.37 (ft³)
